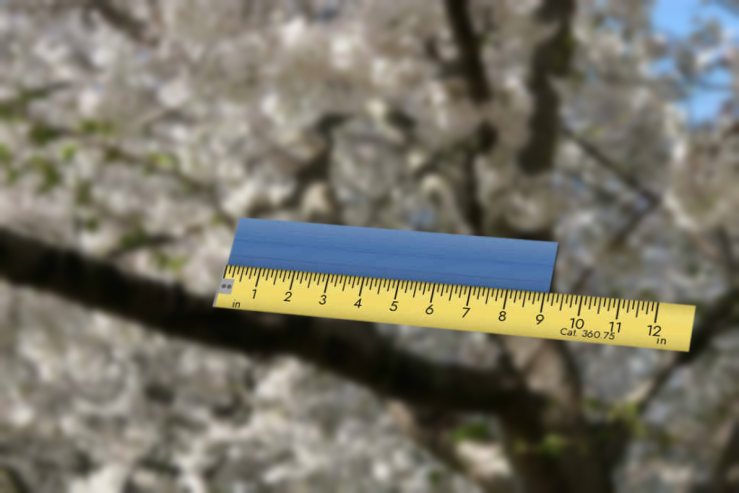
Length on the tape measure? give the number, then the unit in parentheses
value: 9.125 (in)
